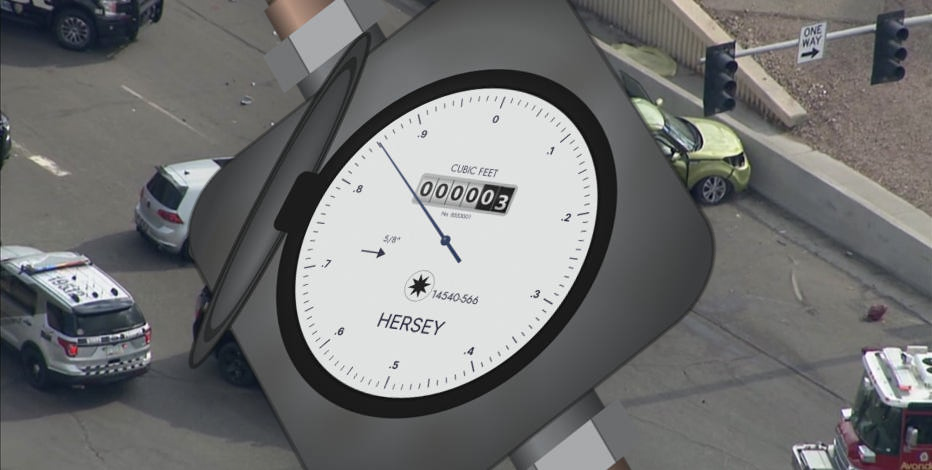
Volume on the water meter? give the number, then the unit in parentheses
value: 2.85 (ft³)
